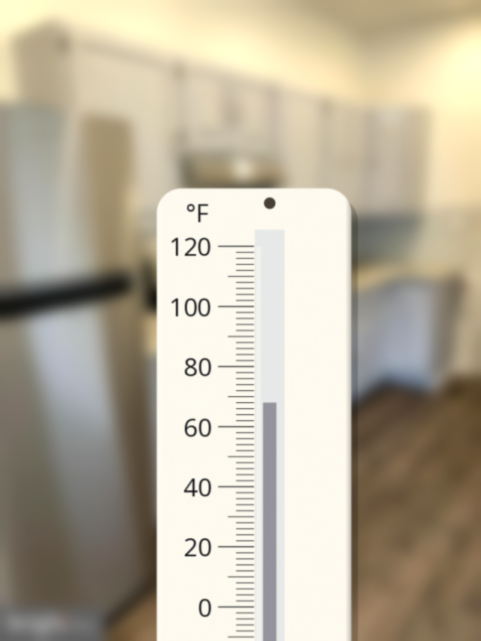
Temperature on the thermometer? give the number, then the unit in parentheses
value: 68 (°F)
